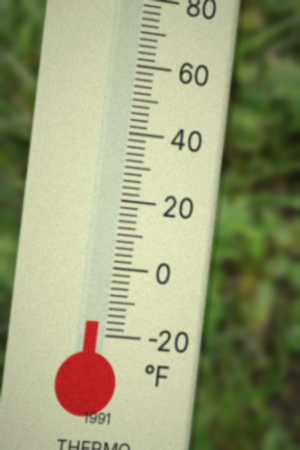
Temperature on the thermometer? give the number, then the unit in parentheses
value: -16 (°F)
